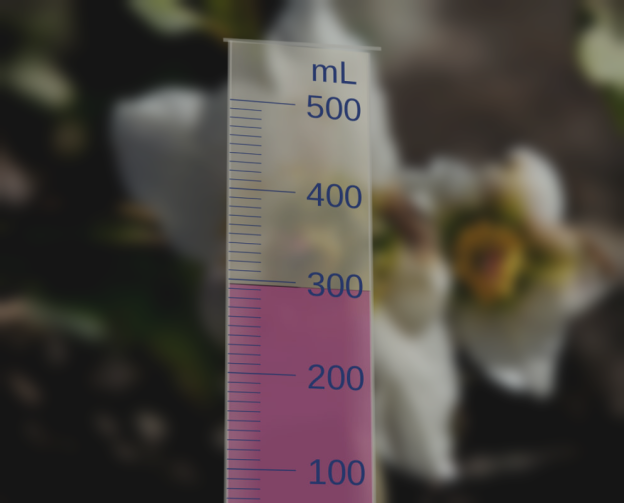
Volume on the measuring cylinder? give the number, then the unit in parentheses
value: 295 (mL)
